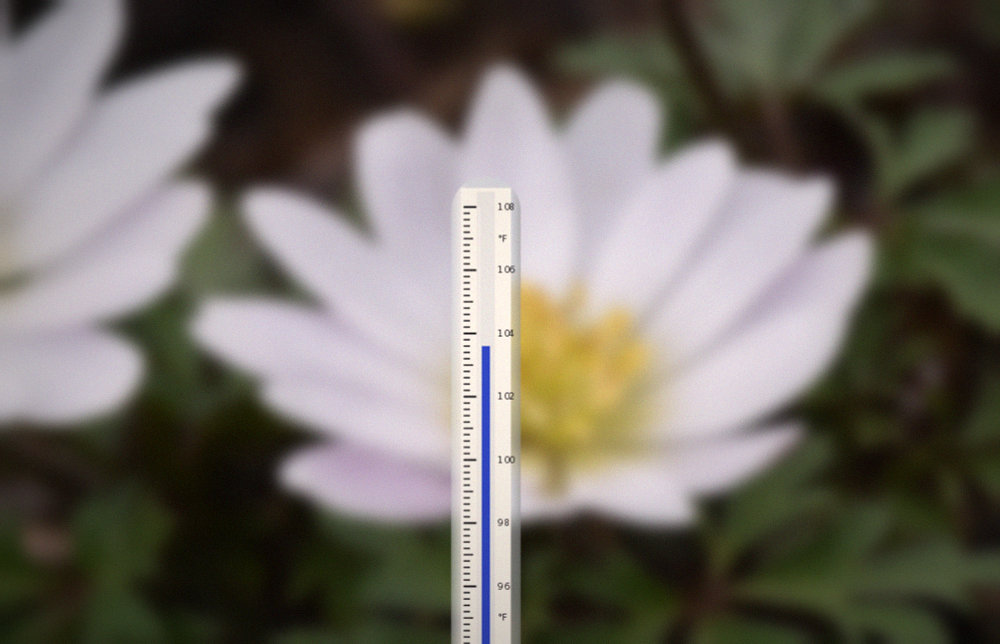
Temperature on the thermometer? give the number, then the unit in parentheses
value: 103.6 (°F)
